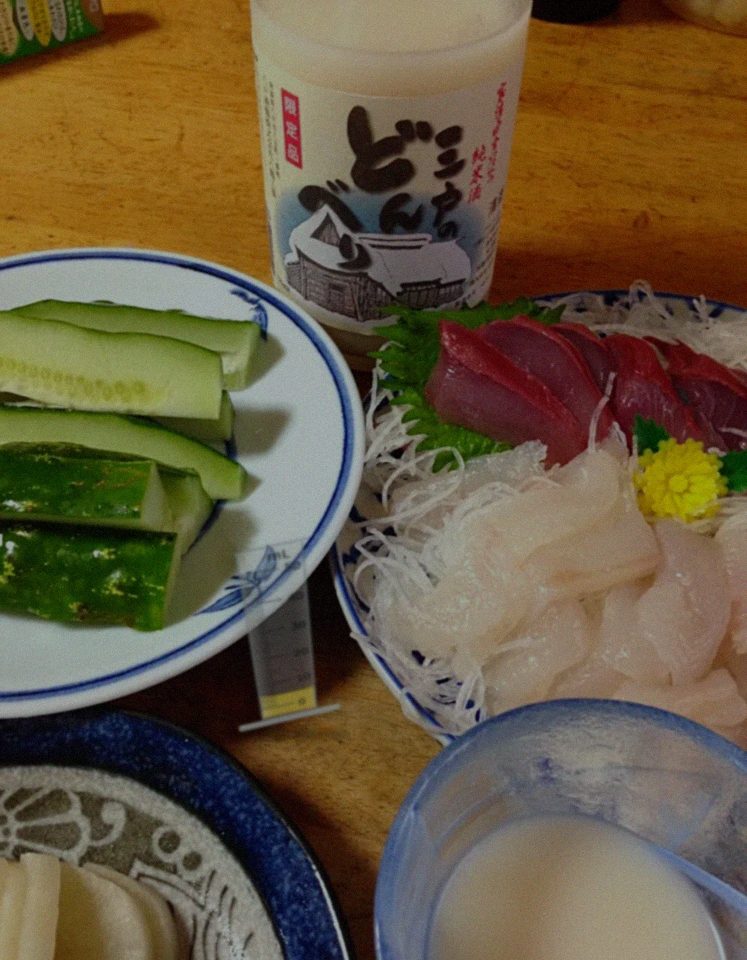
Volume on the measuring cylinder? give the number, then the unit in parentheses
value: 5 (mL)
